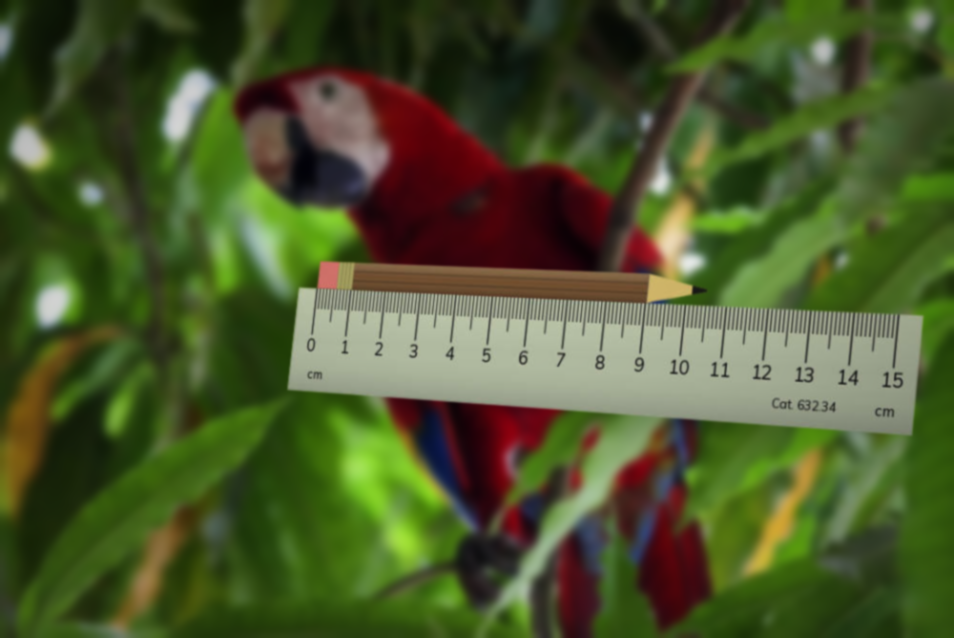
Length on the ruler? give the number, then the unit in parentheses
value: 10.5 (cm)
